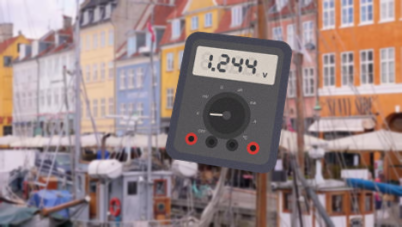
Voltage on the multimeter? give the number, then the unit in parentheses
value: 1.244 (V)
